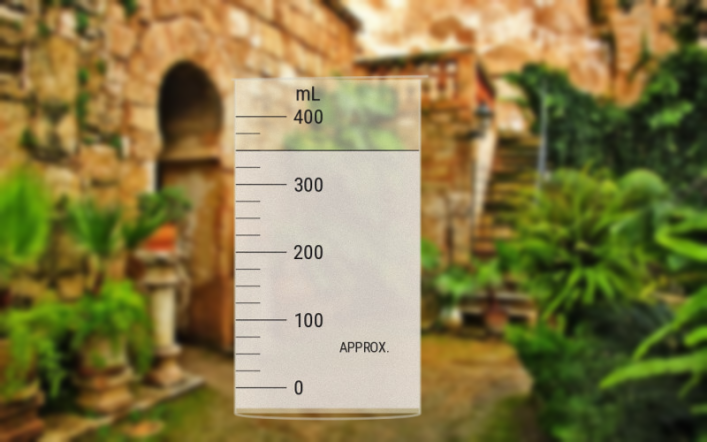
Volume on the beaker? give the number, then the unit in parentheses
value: 350 (mL)
